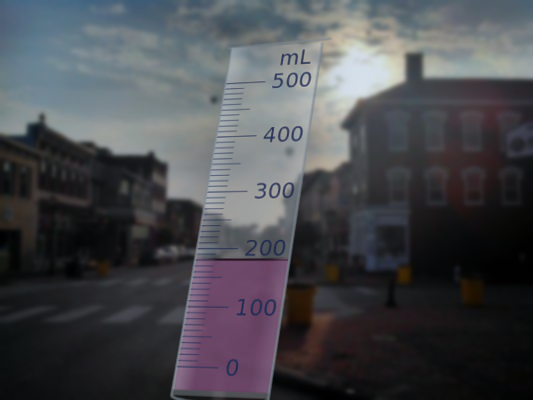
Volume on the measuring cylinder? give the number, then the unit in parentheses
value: 180 (mL)
